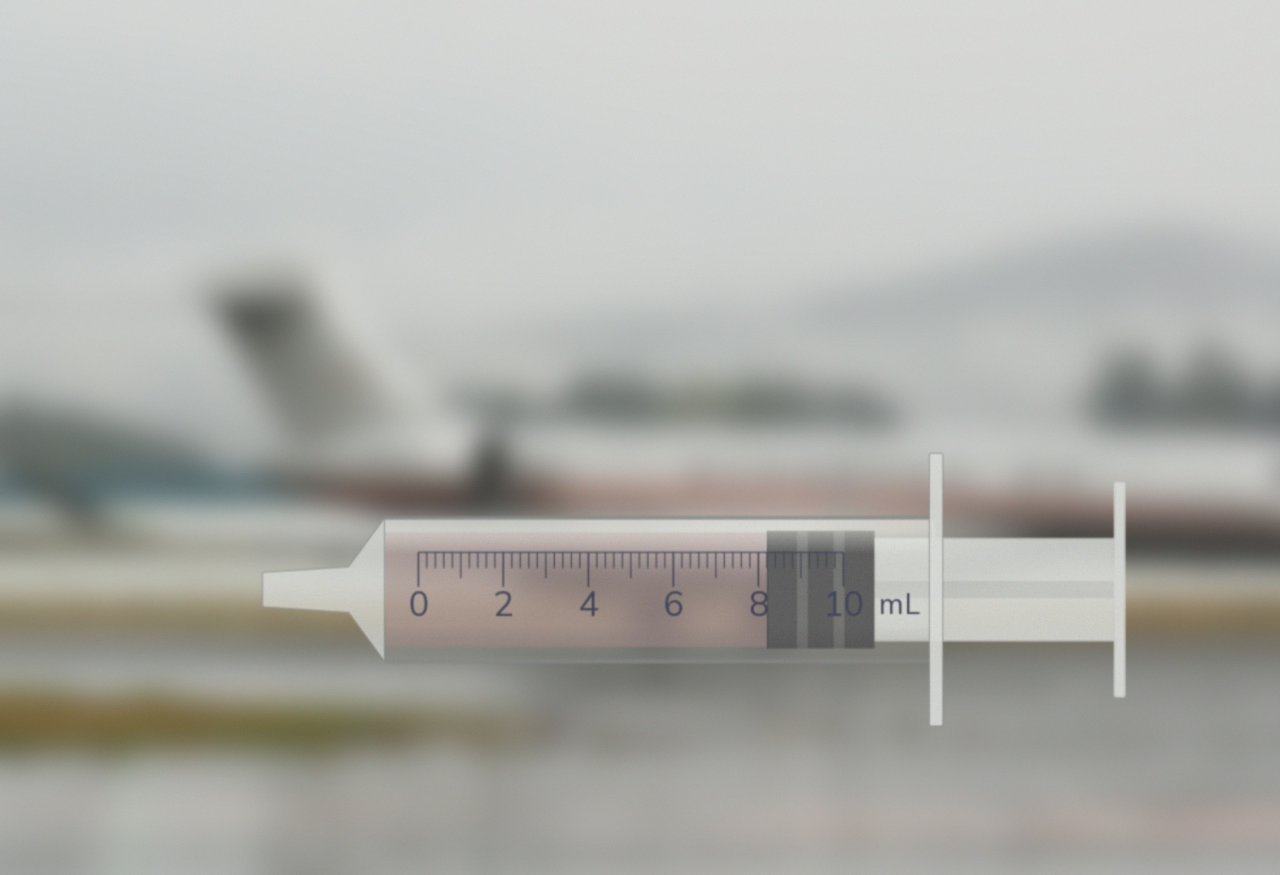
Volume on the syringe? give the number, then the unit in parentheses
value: 8.2 (mL)
